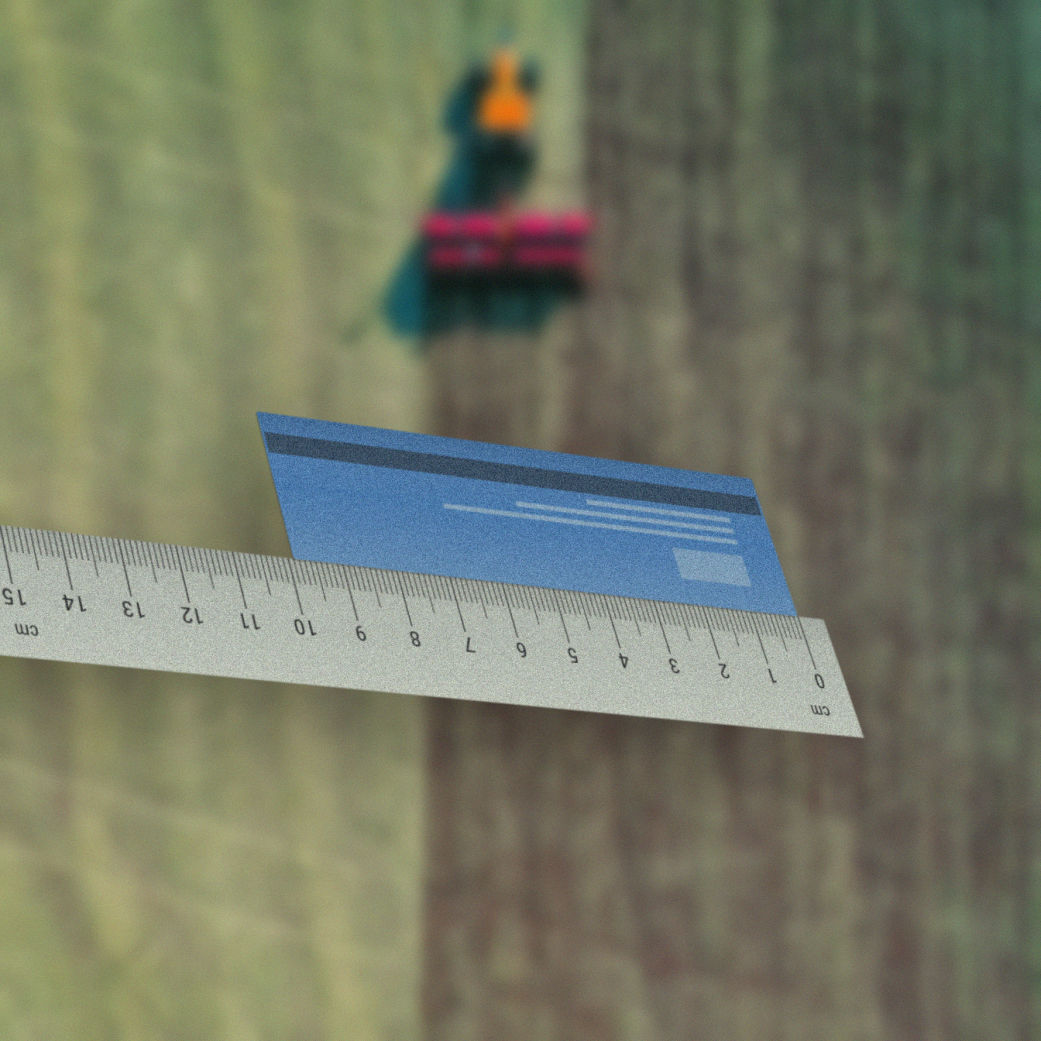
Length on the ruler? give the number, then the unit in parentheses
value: 9.9 (cm)
